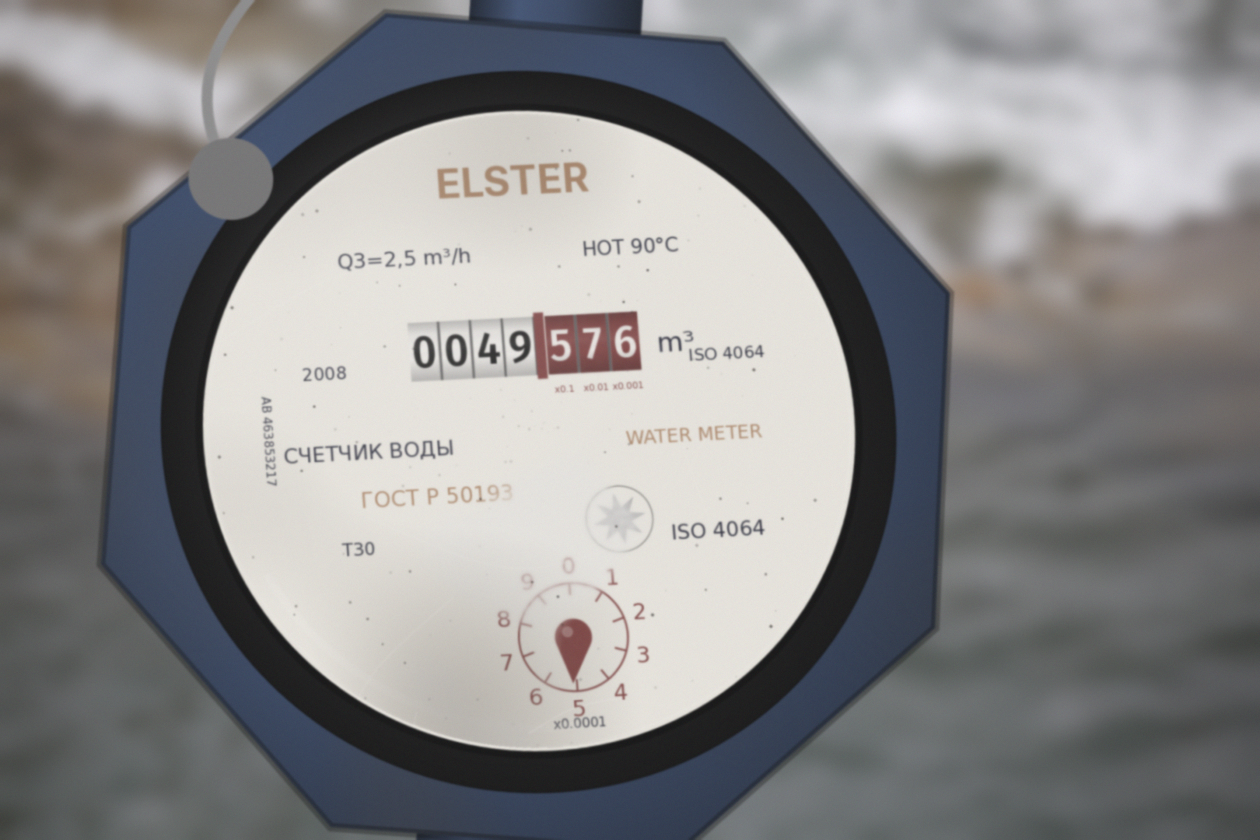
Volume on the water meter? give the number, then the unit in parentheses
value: 49.5765 (m³)
